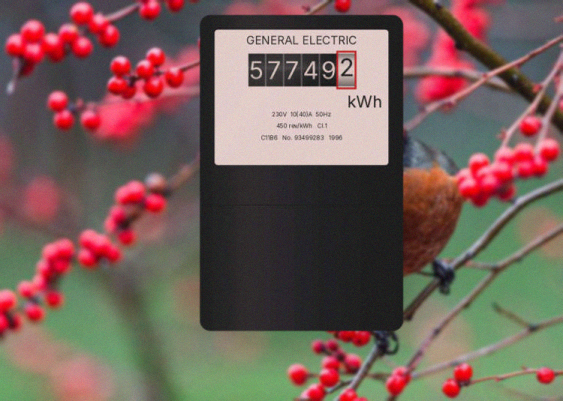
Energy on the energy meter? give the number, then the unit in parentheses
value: 57749.2 (kWh)
